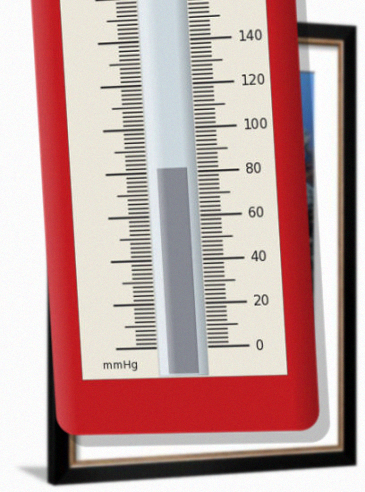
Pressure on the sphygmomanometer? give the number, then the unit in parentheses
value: 82 (mmHg)
